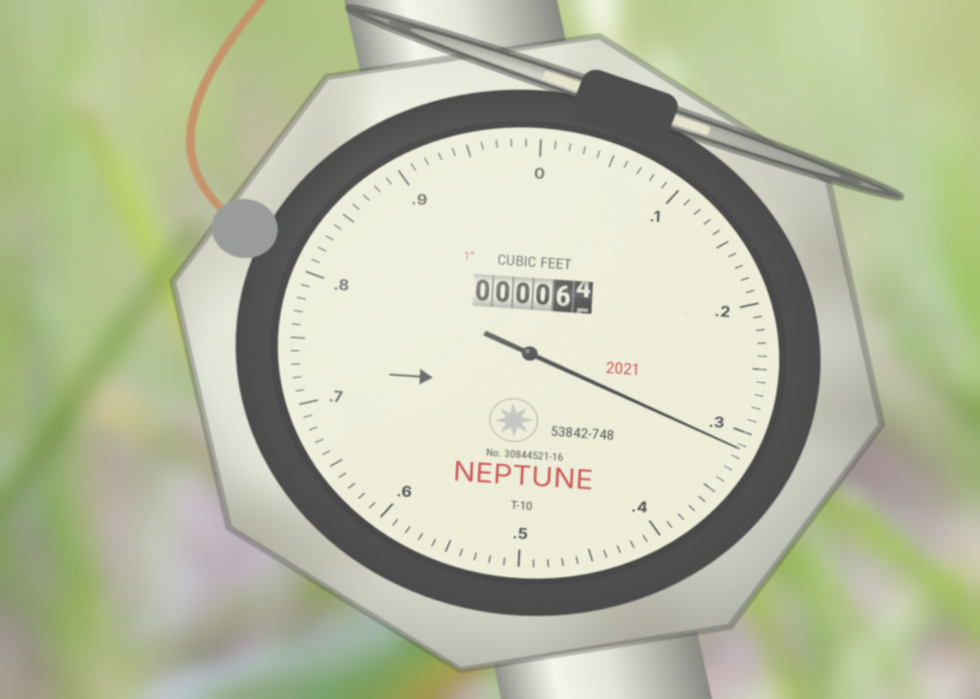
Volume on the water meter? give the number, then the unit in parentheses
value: 64.31 (ft³)
